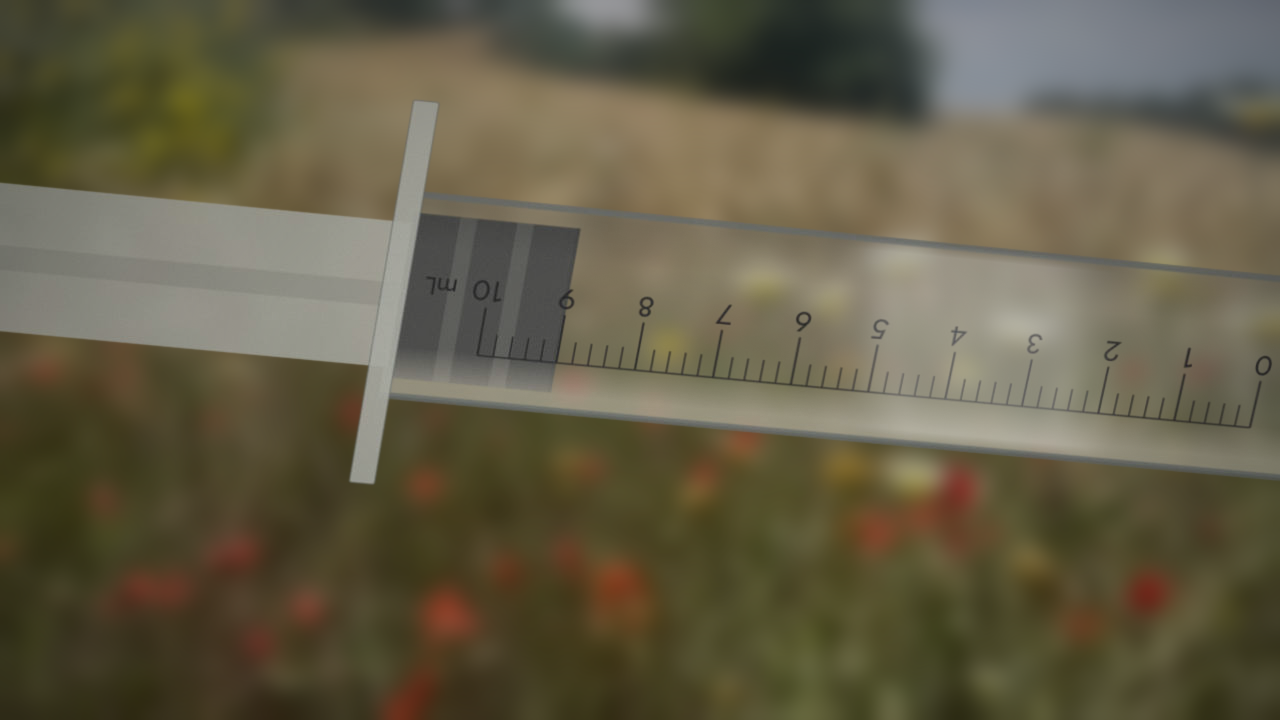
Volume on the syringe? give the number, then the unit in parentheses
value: 9 (mL)
